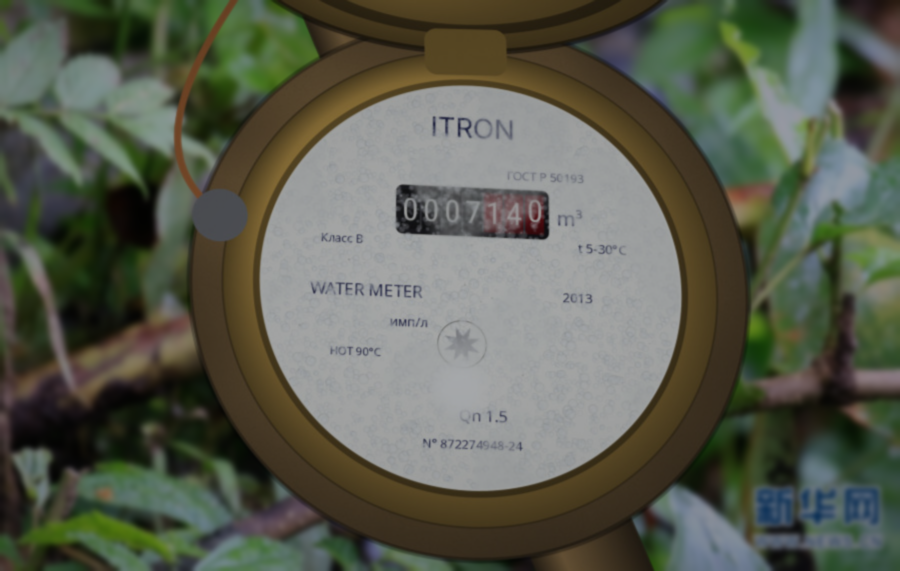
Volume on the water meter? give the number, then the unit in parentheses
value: 7.140 (m³)
